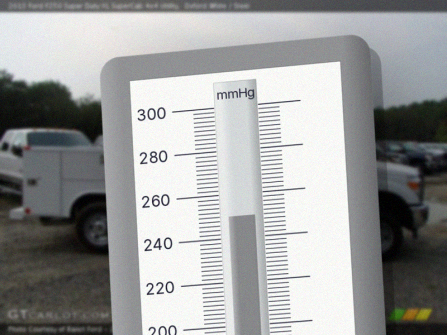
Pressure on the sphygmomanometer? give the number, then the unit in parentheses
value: 250 (mmHg)
